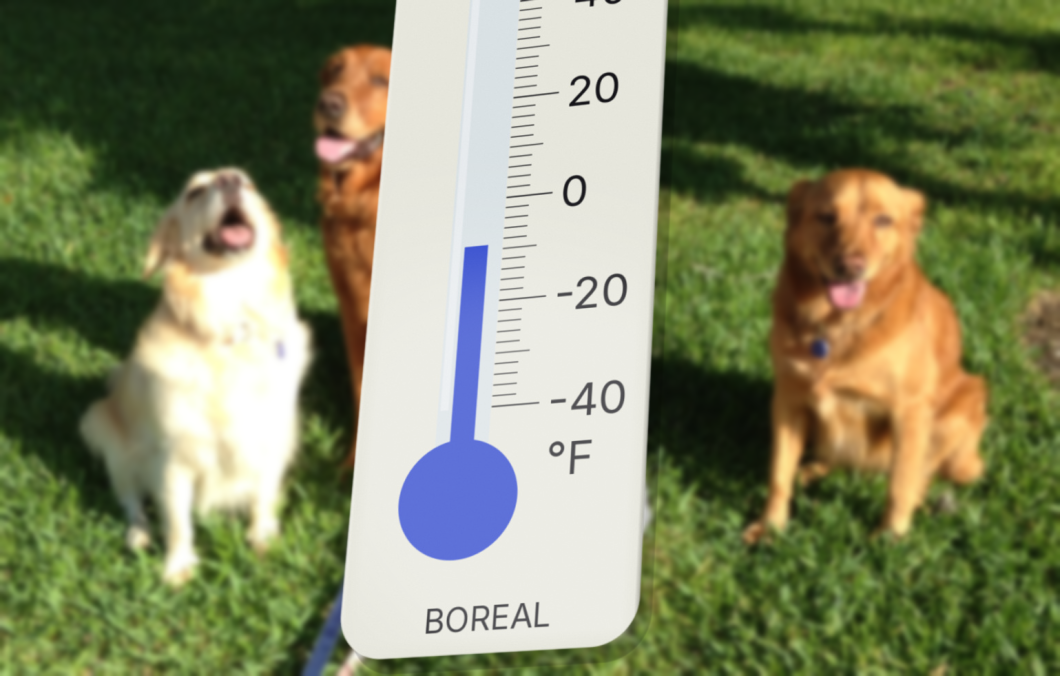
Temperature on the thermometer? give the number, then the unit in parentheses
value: -9 (°F)
